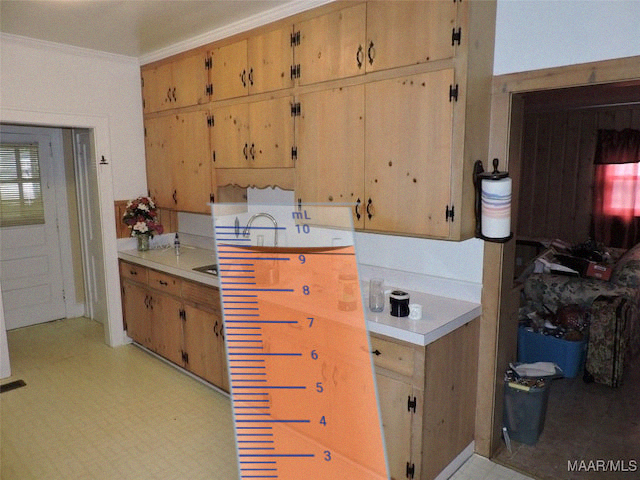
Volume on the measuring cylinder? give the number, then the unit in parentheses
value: 9.2 (mL)
